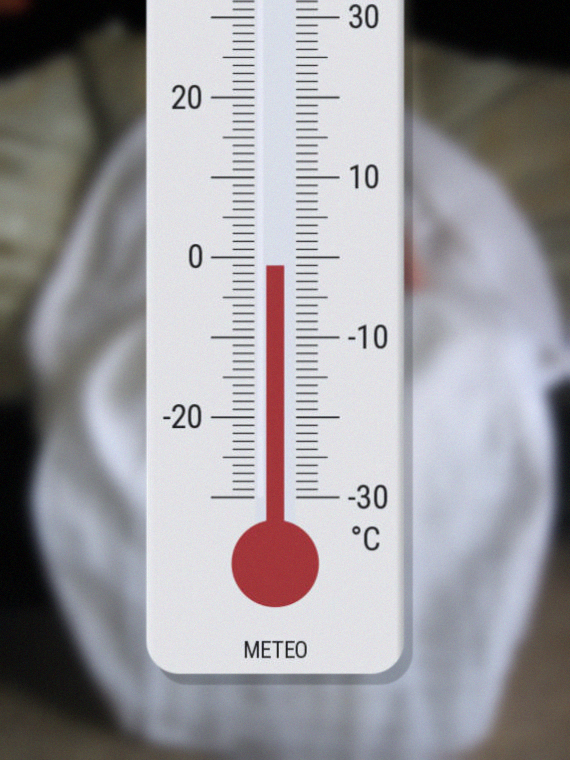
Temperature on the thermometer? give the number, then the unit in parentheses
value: -1 (°C)
